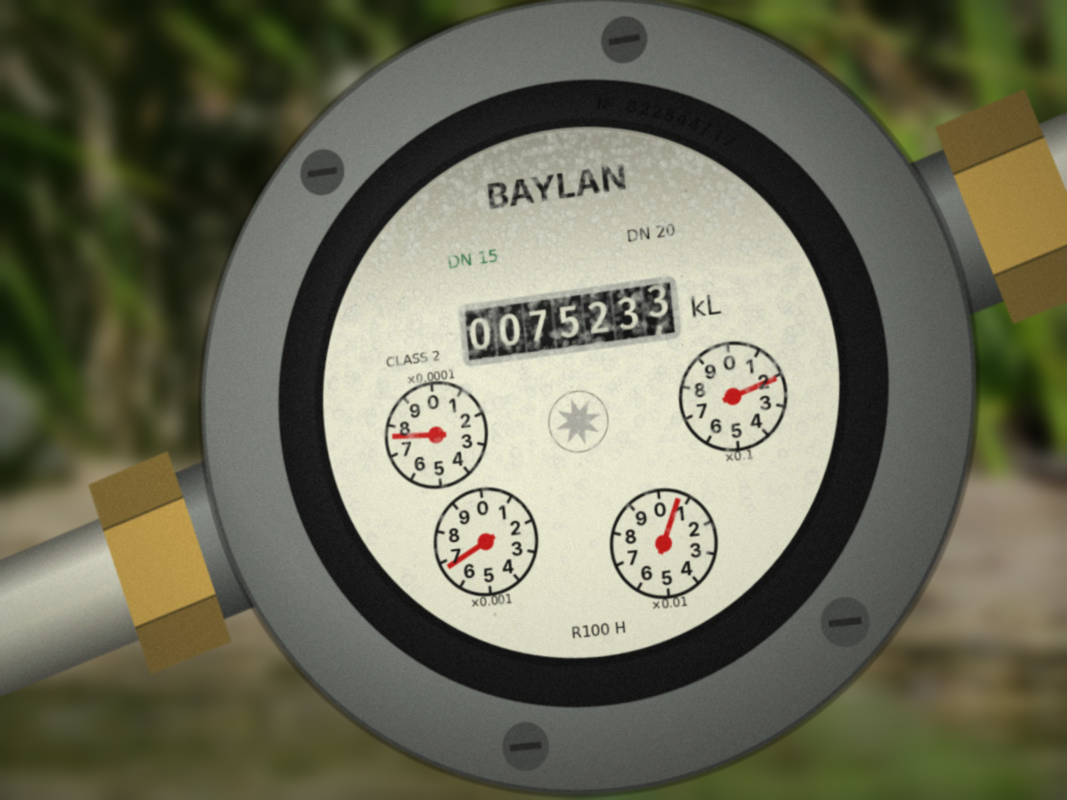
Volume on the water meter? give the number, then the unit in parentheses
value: 75233.2067 (kL)
